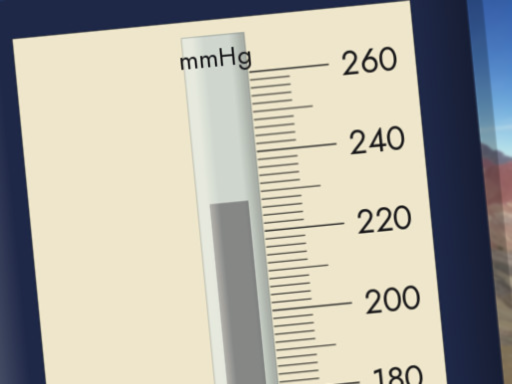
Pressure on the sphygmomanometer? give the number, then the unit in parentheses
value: 228 (mmHg)
